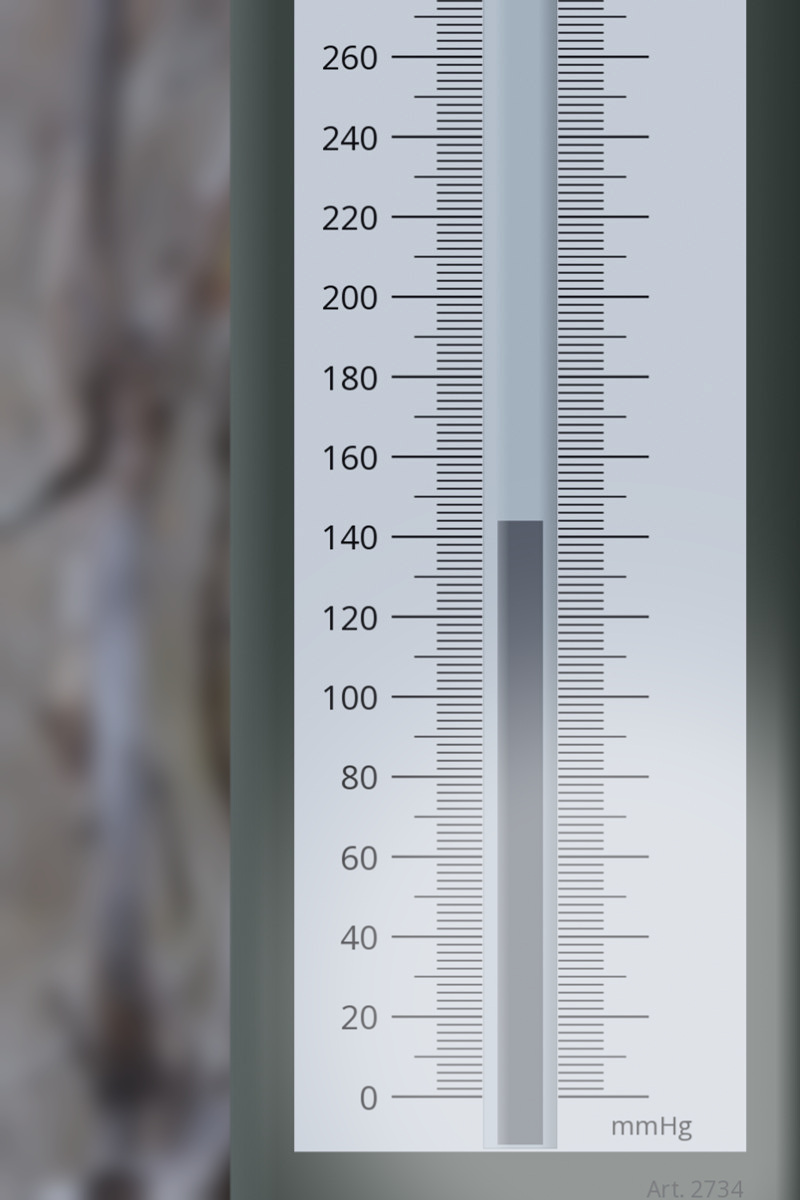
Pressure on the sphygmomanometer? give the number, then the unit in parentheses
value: 144 (mmHg)
